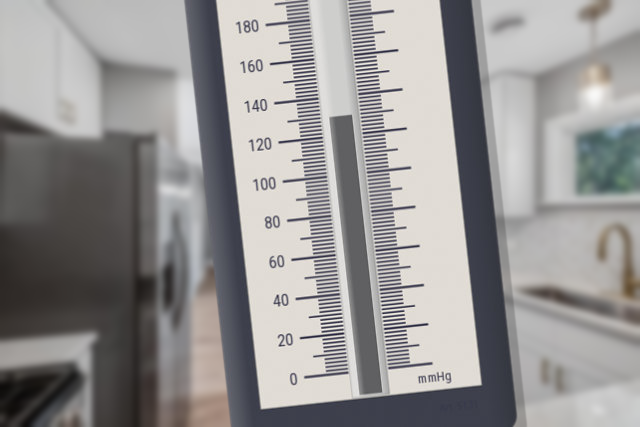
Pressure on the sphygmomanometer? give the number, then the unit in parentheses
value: 130 (mmHg)
